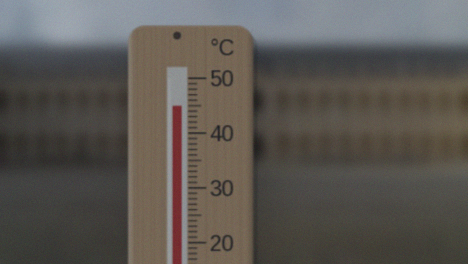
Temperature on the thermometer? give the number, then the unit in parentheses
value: 45 (°C)
